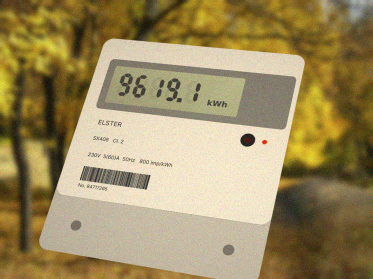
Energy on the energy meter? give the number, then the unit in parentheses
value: 9619.1 (kWh)
